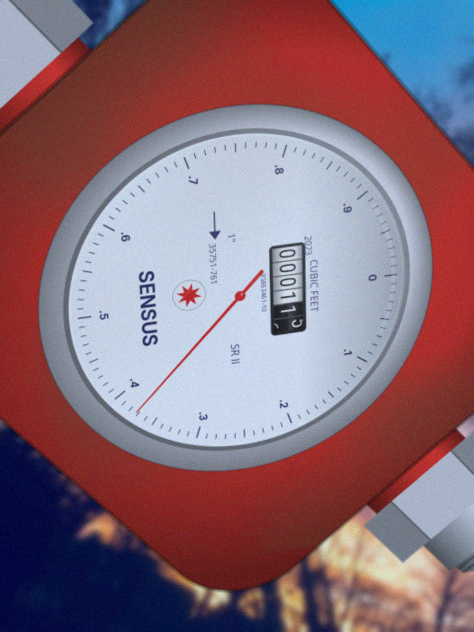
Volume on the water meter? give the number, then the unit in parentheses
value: 115.37 (ft³)
